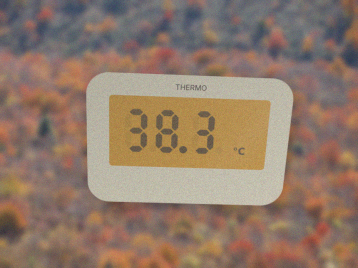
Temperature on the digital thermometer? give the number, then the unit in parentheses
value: 38.3 (°C)
